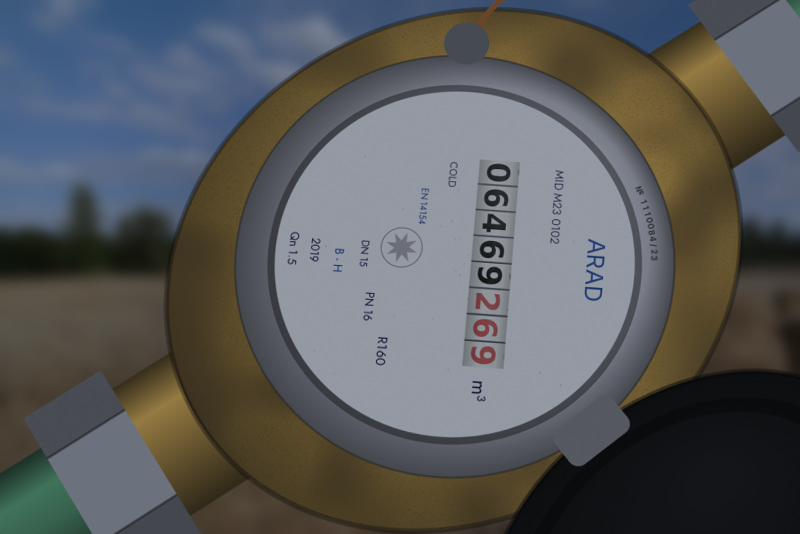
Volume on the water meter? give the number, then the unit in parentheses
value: 6469.269 (m³)
